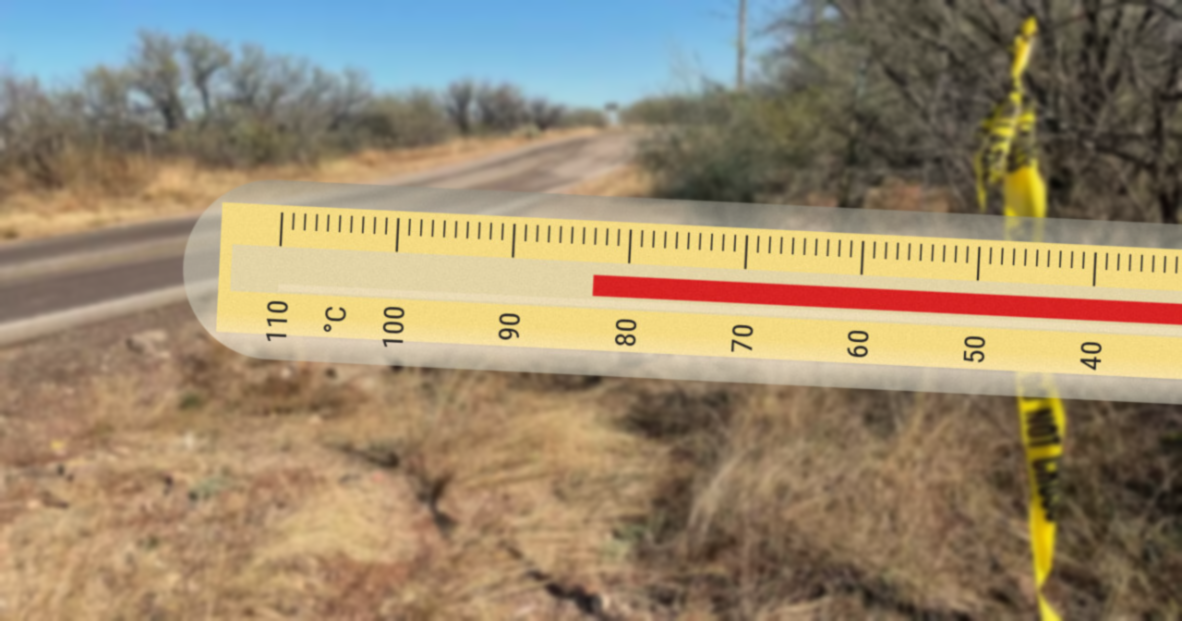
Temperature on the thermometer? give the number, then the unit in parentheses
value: 83 (°C)
